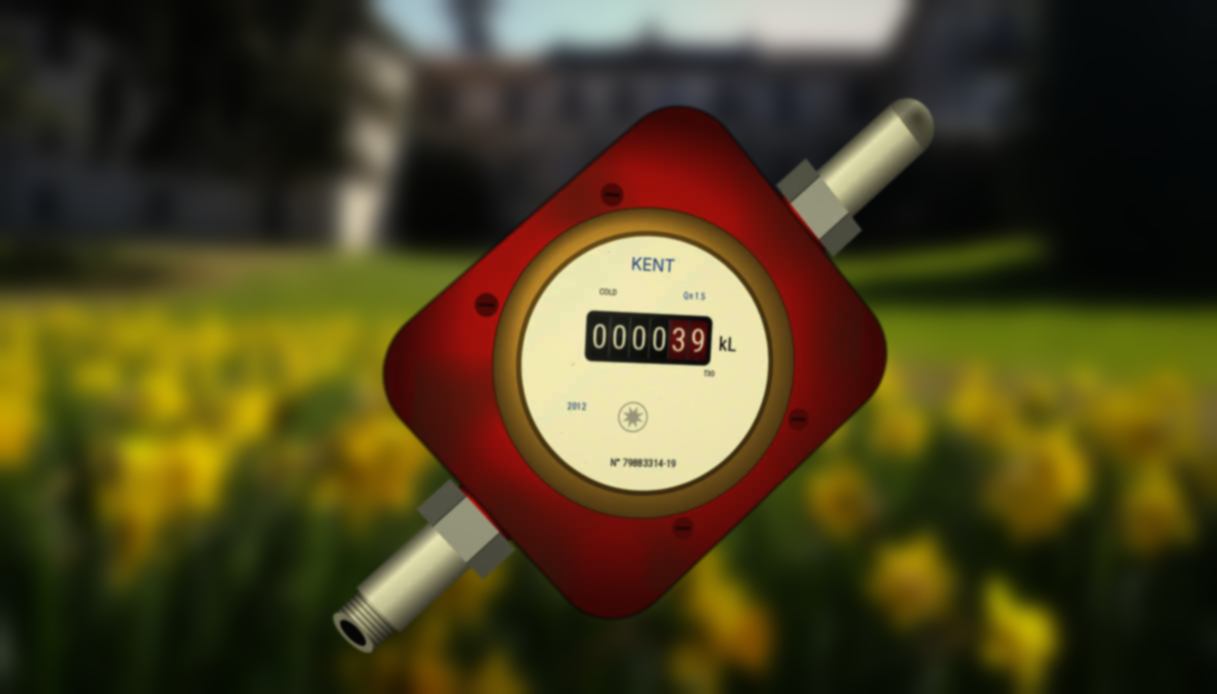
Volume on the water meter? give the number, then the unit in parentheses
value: 0.39 (kL)
